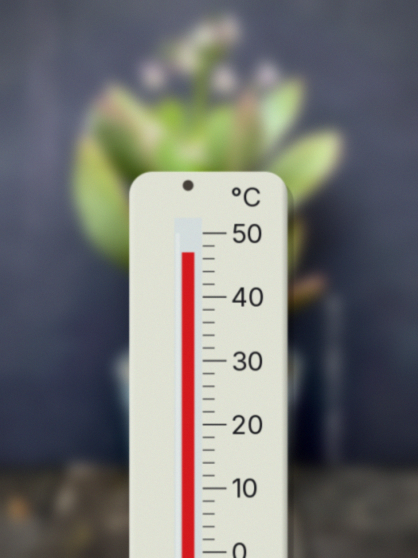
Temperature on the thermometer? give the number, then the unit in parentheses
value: 47 (°C)
